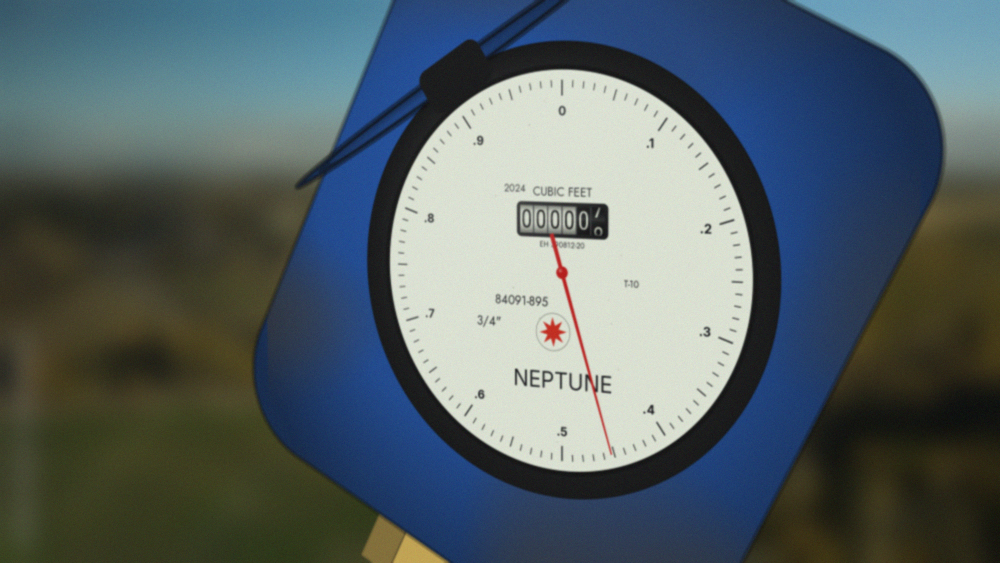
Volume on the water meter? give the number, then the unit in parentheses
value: 7.45 (ft³)
